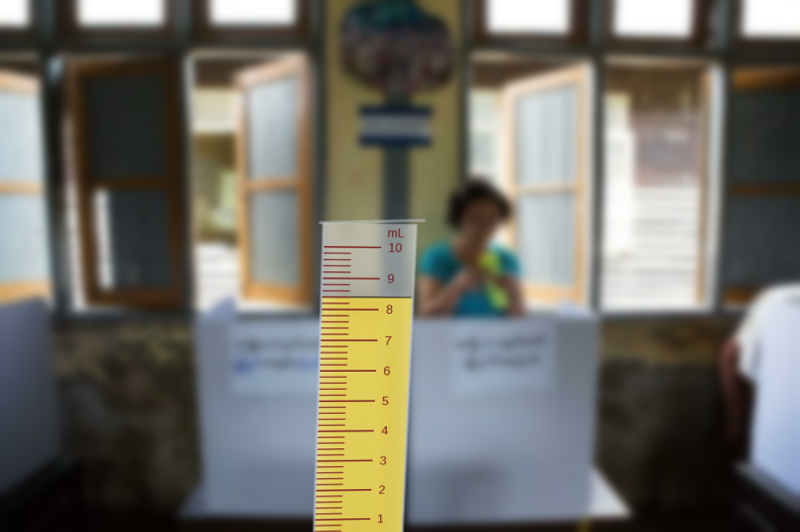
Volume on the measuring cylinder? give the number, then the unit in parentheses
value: 8.4 (mL)
